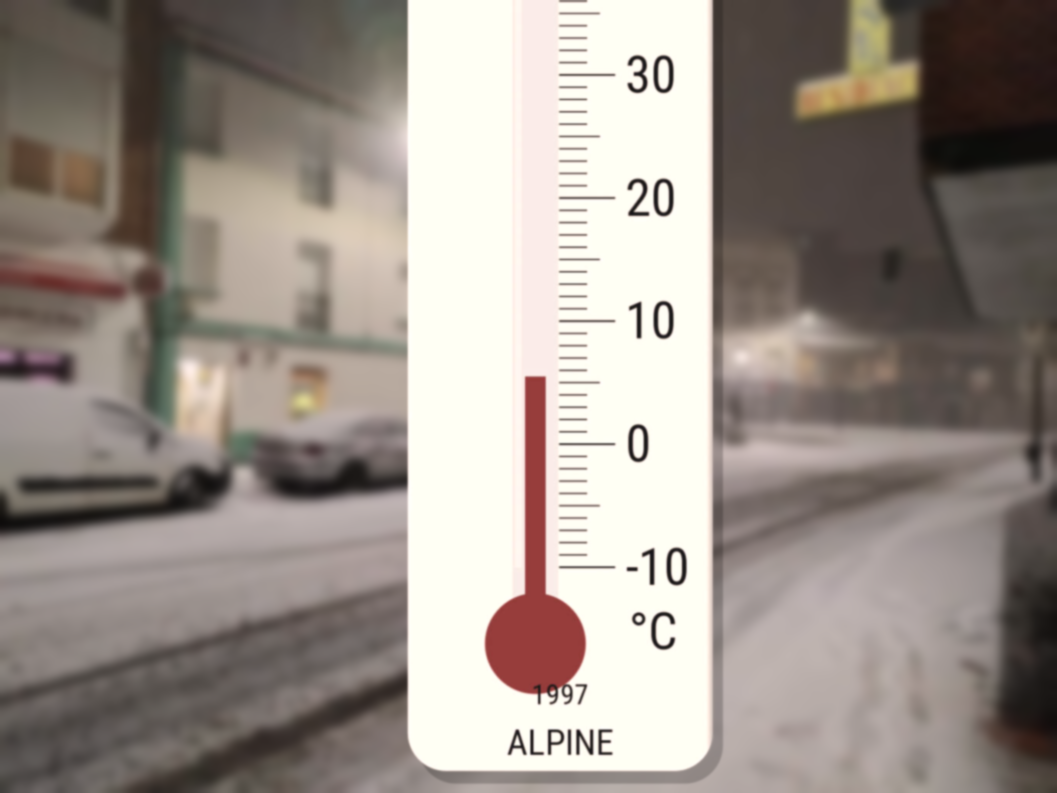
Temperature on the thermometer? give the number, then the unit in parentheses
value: 5.5 (°C)
